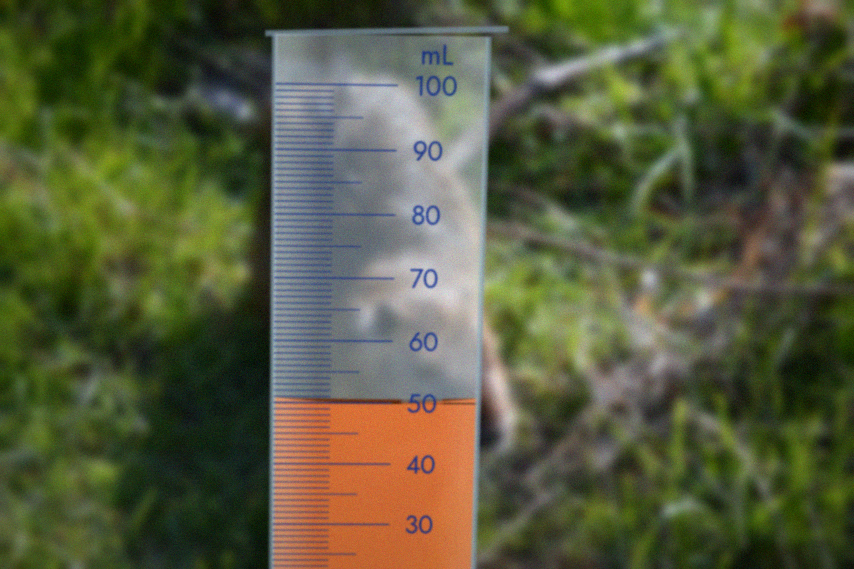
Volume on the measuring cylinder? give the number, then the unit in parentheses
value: 50 (mL)
